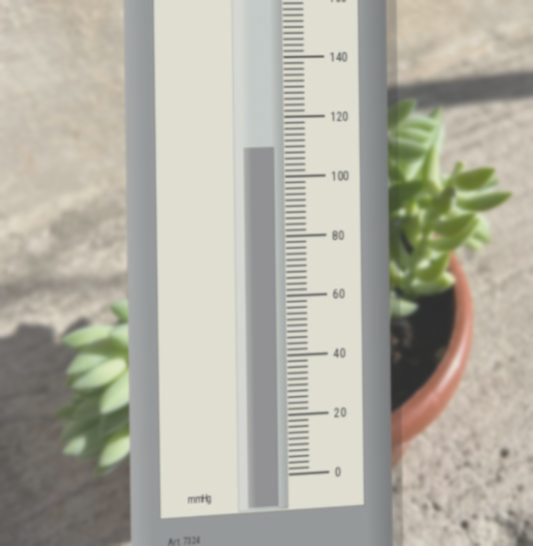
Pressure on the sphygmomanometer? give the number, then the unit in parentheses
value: 110 (mmHg)
